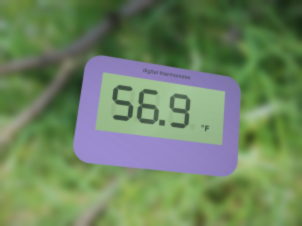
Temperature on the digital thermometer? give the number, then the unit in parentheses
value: 56.9 (°F)
